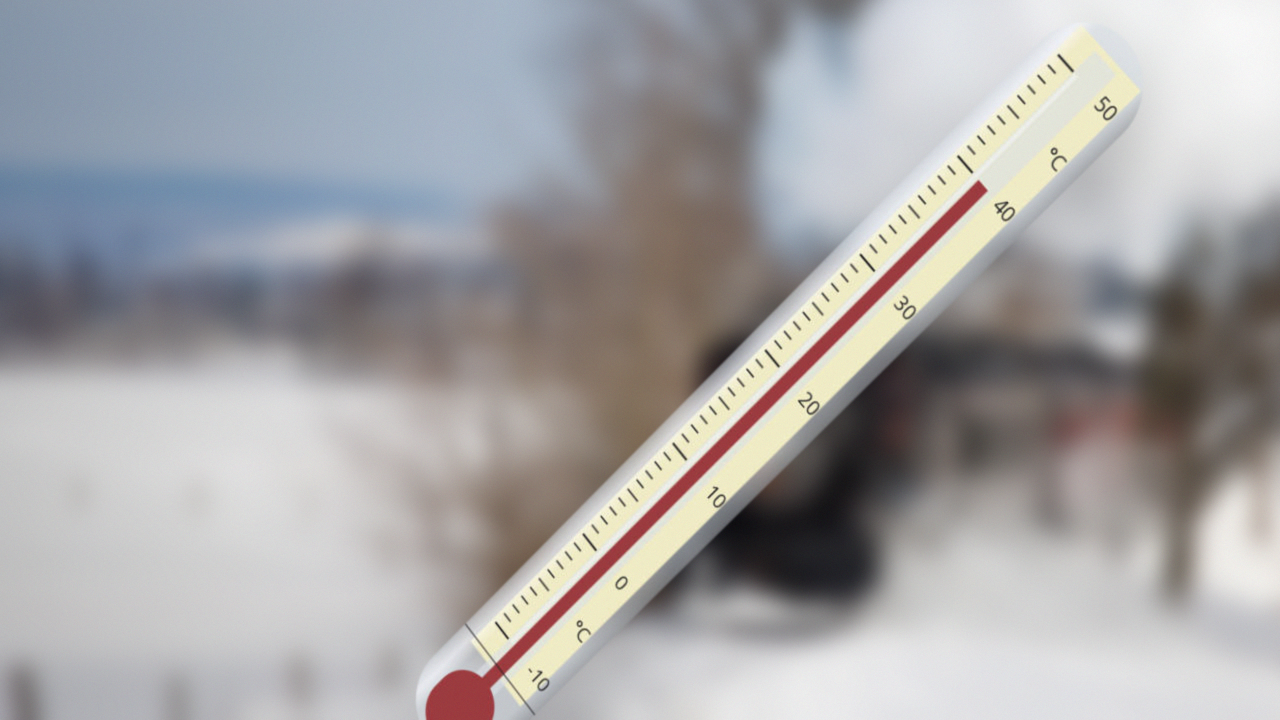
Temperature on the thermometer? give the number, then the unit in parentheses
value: 40 (°C)
